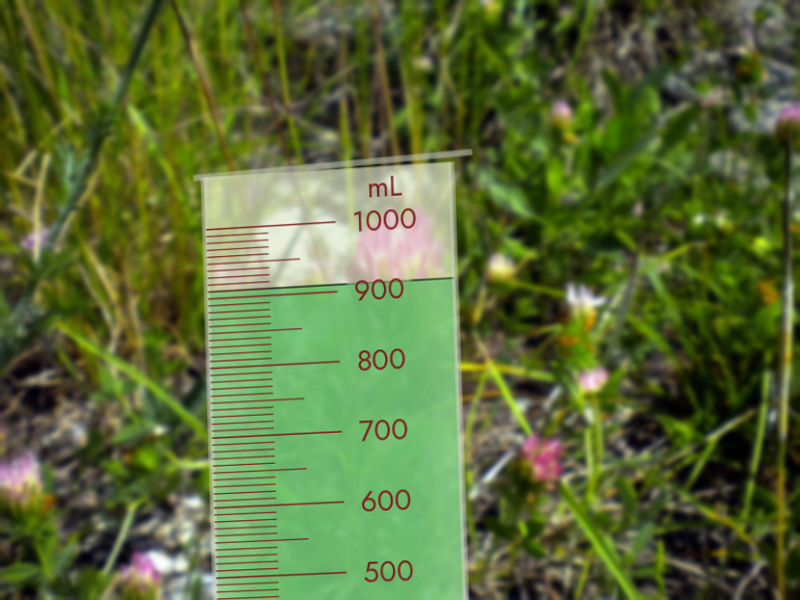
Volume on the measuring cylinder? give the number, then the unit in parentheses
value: 910 (mL)
